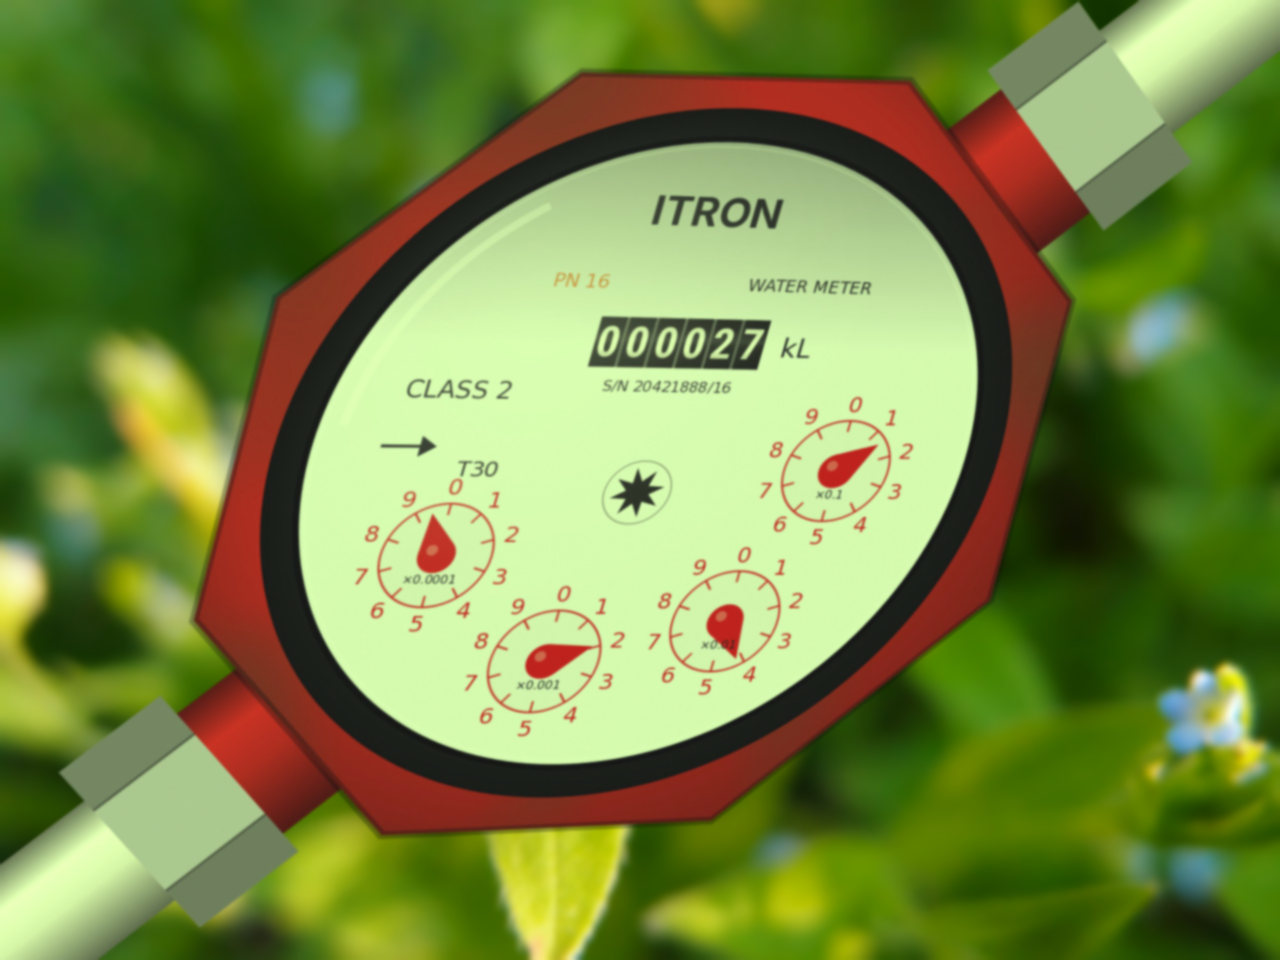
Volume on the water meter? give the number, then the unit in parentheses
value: 27.1419 (kL)
